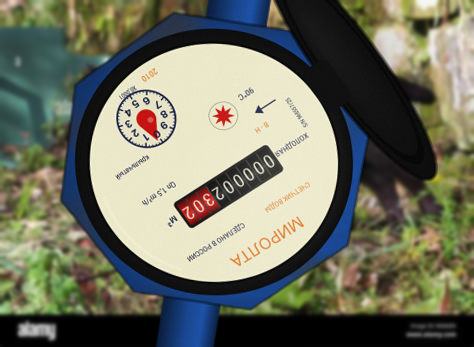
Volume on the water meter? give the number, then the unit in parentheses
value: 2.3020 (m³)
